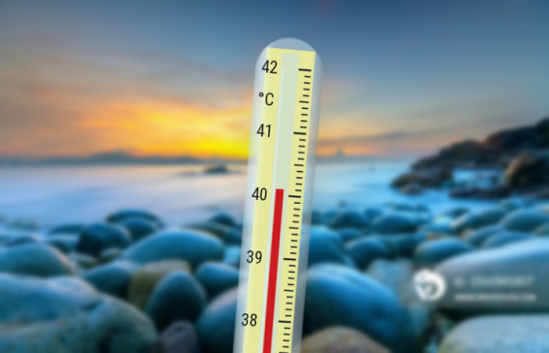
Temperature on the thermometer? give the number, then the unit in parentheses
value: 40.1 (°C)
